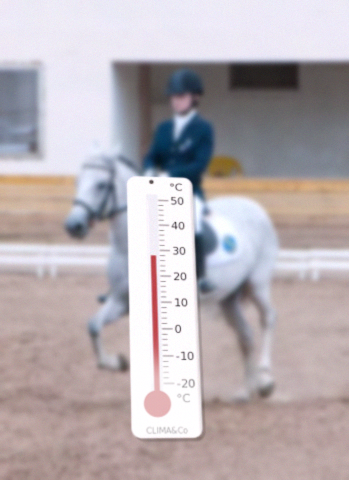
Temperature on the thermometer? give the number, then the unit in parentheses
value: 28 (°C)
